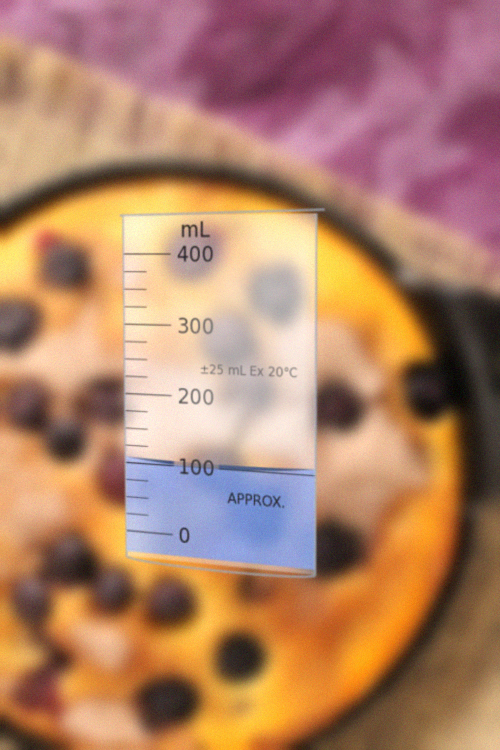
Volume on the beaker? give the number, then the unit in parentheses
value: 100 (mL)
